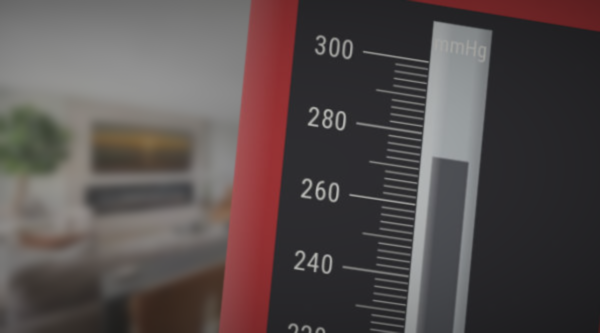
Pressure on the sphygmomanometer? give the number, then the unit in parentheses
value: 274 (mmHg)
